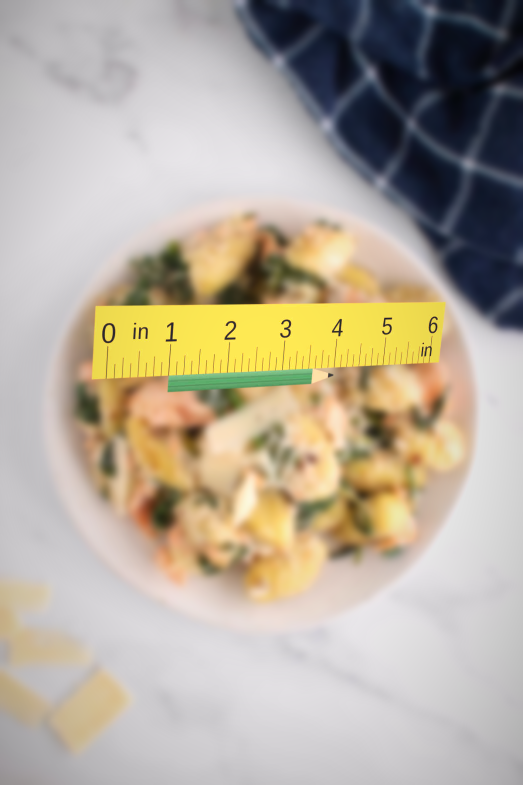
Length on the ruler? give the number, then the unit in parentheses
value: 3 (in)
